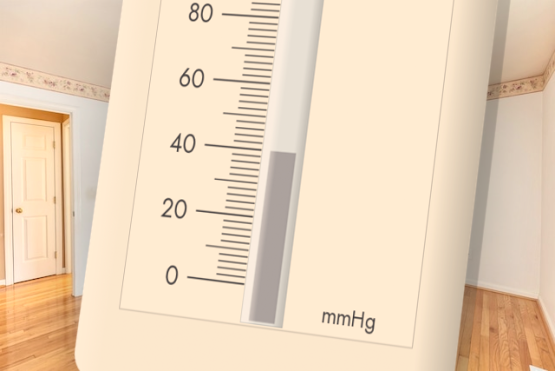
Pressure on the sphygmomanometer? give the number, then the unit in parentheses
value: 40 (mmHg)
